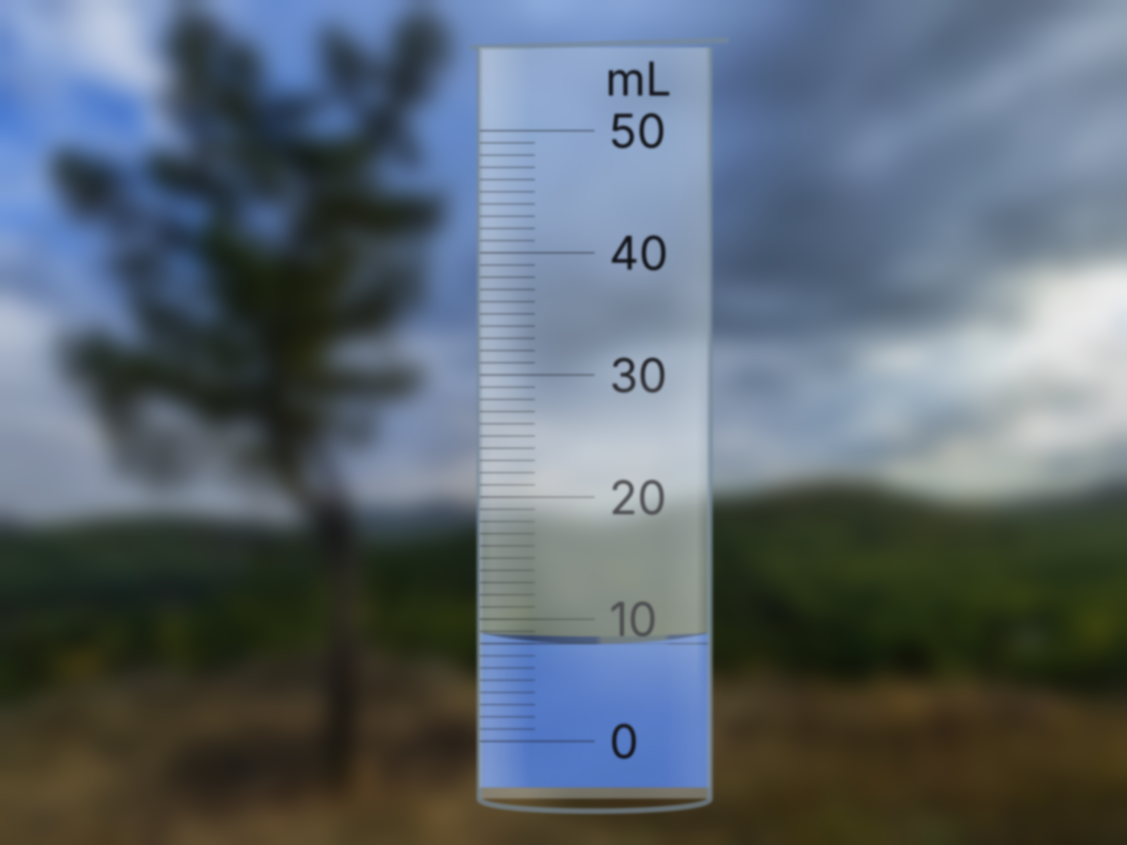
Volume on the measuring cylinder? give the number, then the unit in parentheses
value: 8 (mL)
